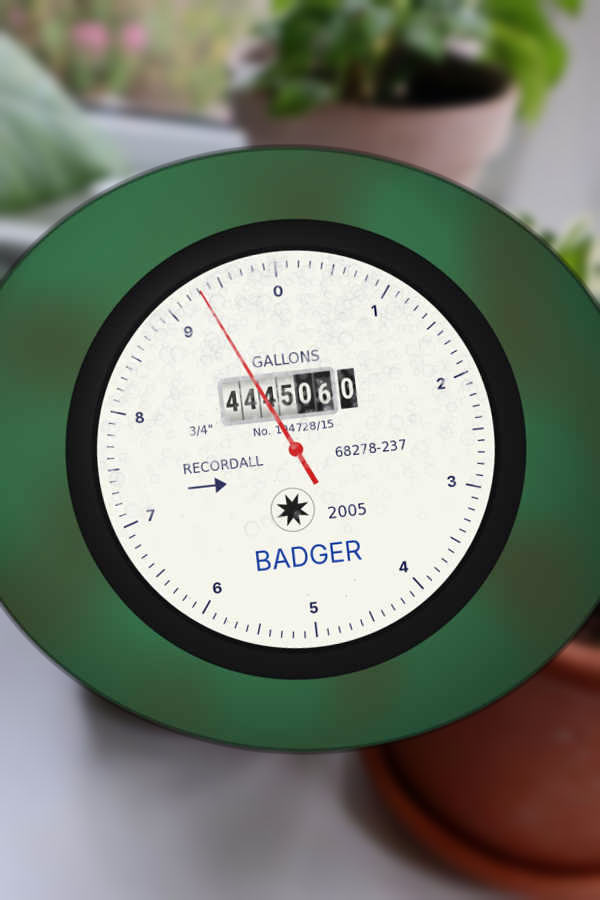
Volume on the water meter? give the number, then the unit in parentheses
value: 4445059.3 (gal)
